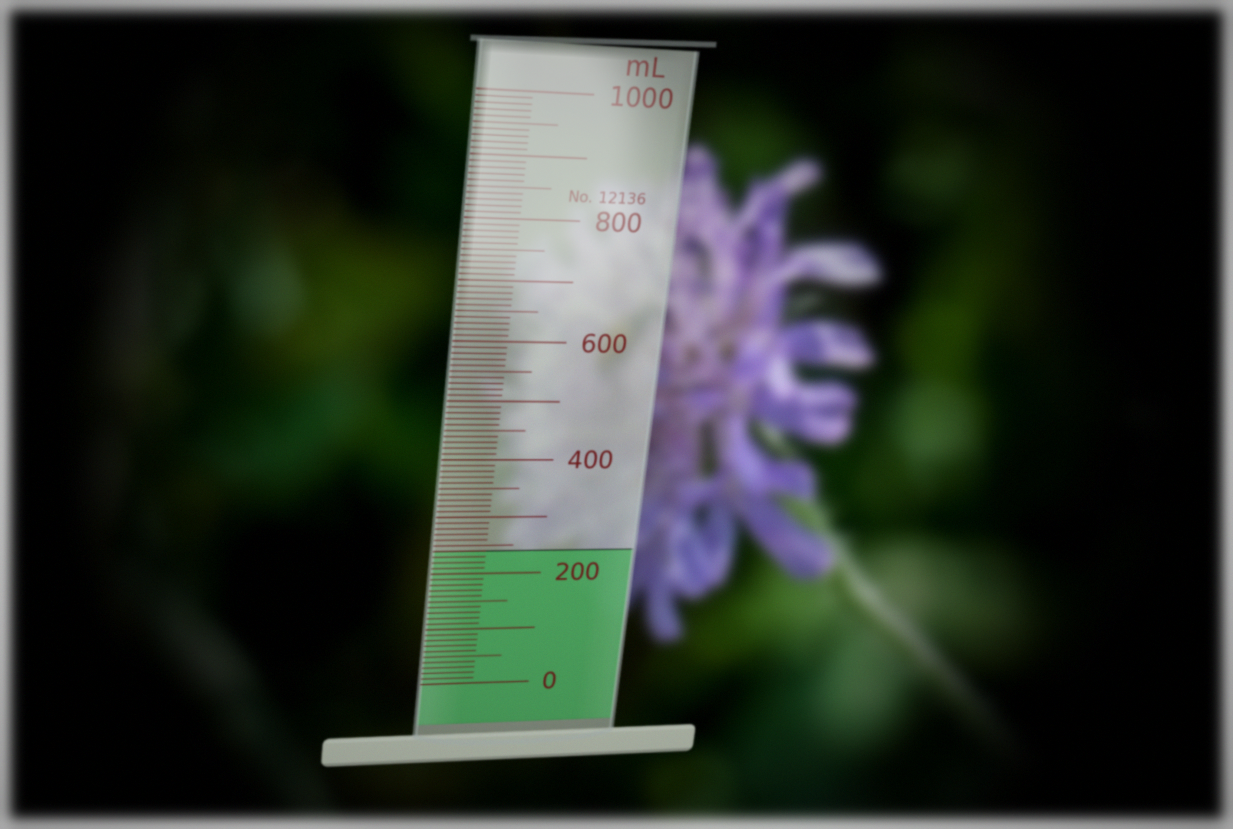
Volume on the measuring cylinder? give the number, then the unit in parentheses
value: 240 (mL)
